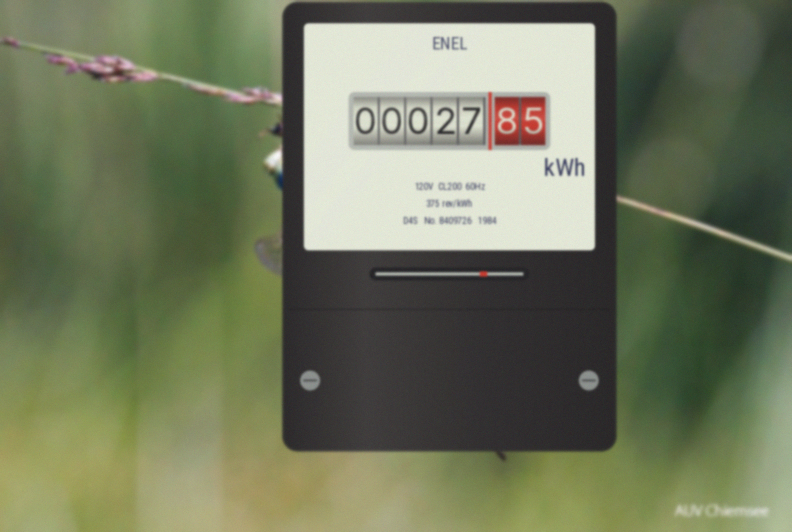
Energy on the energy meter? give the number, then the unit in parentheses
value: 27.85 (kWh)
